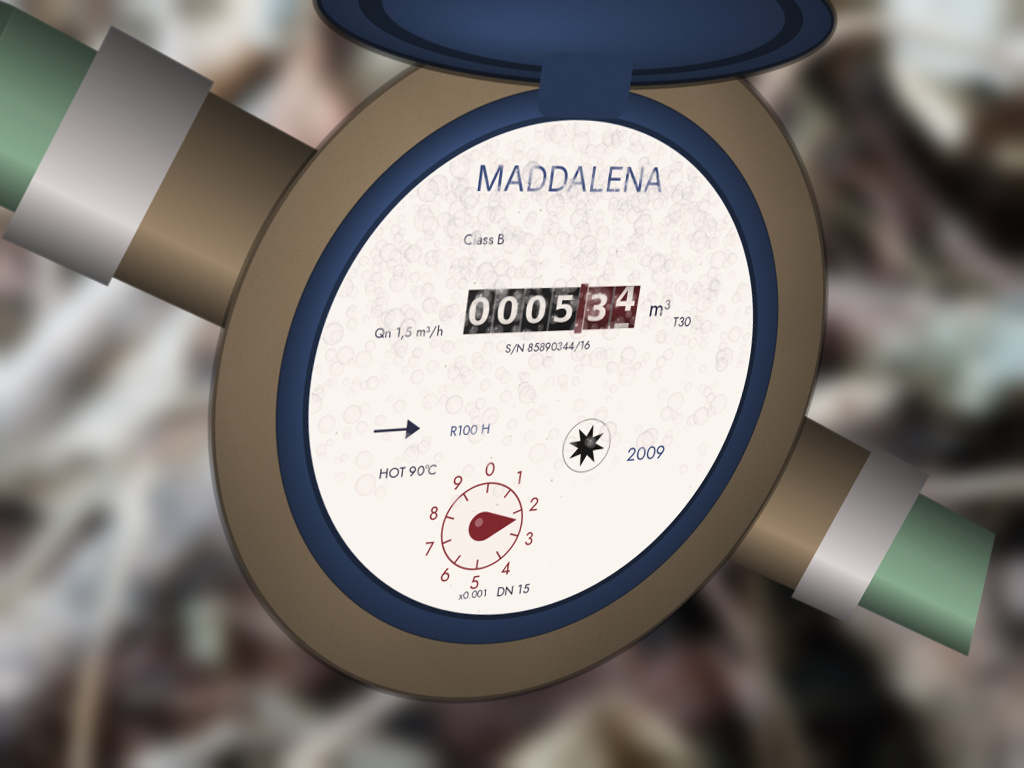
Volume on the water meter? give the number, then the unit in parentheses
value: 5.342 (m³)
